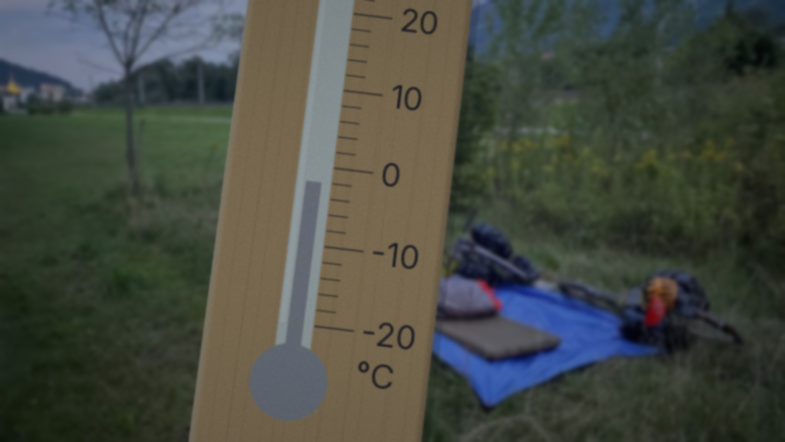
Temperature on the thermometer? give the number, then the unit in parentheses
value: -2 (°C)
